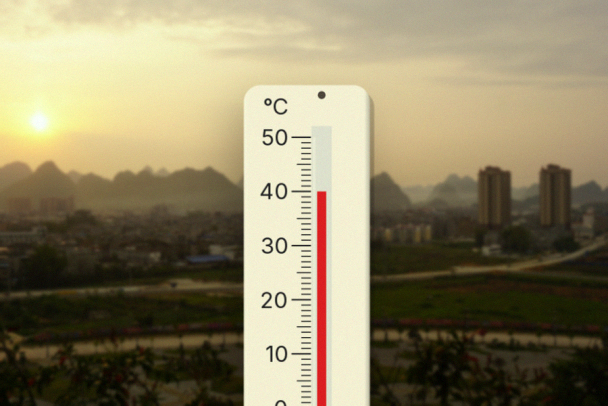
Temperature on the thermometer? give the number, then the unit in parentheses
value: 40 (°C)
